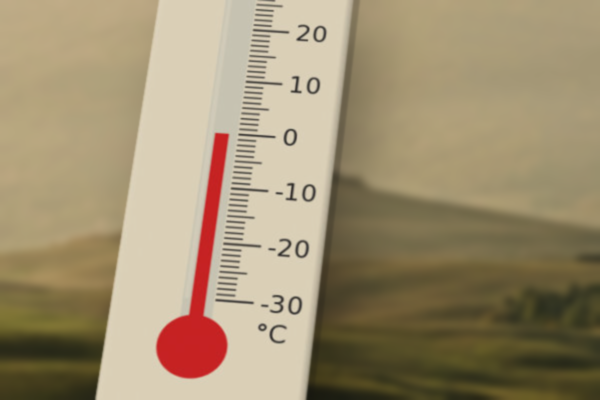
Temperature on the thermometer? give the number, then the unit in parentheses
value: 0 (°C)
